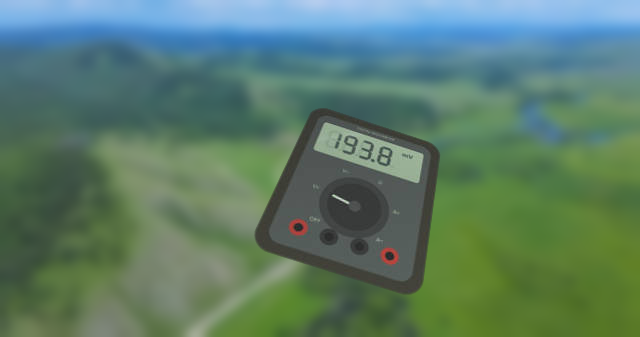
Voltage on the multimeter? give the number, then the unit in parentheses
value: 193.8 (mV)
